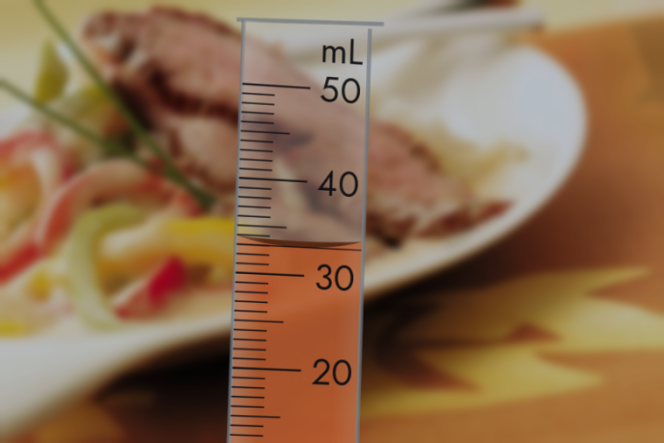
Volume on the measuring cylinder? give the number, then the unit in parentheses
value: 33 (mL)
